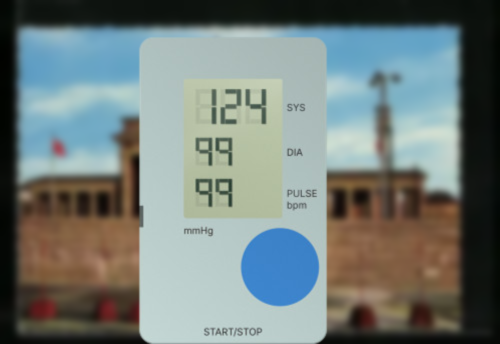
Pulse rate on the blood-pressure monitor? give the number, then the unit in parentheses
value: 99 (bpm)
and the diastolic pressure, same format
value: 99 (mmHg)
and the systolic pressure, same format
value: 124 (mmHg)
